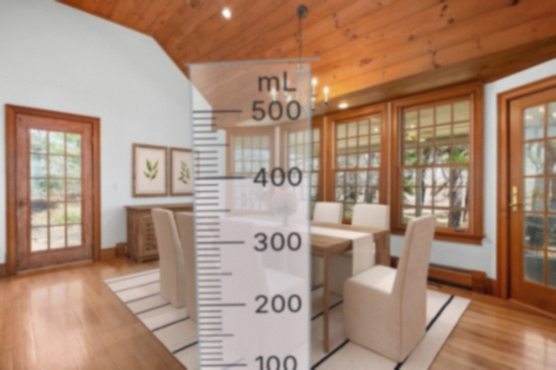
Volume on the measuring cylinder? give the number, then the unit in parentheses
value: 400 (mL)
